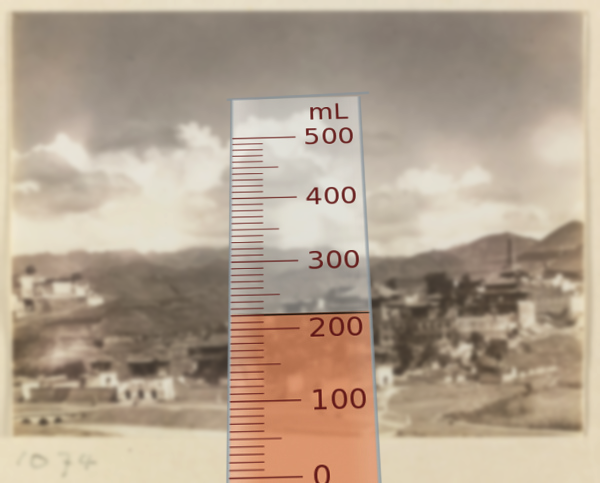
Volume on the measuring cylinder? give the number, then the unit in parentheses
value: 220 (mL)
